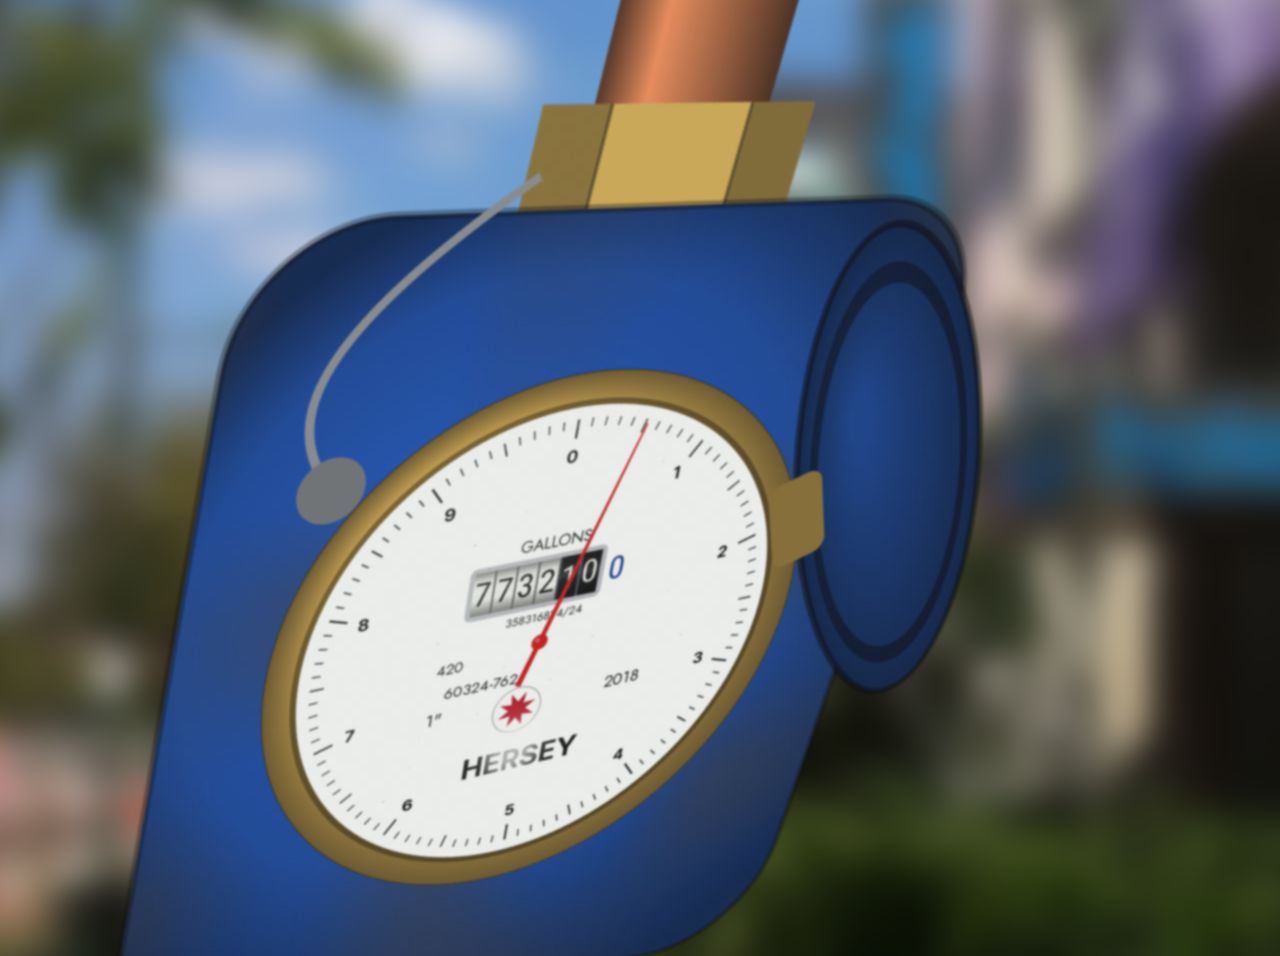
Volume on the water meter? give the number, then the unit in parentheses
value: 7732100.5 (gal)
